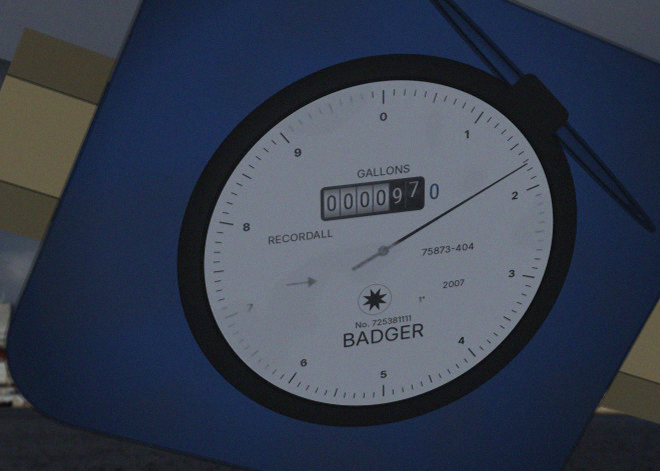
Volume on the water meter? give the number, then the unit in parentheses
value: 971.7 (gal)
